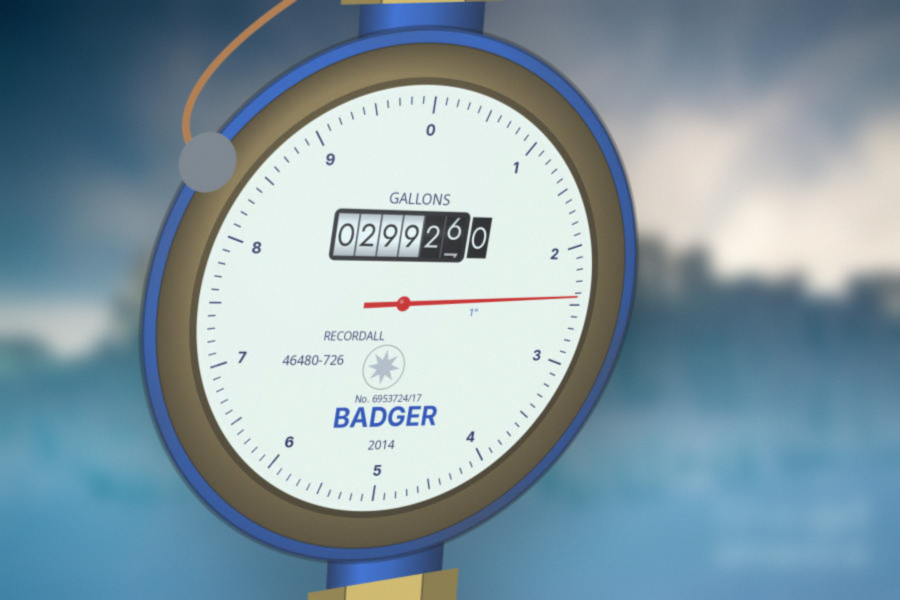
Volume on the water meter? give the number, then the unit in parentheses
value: 299262.4 (gal)
